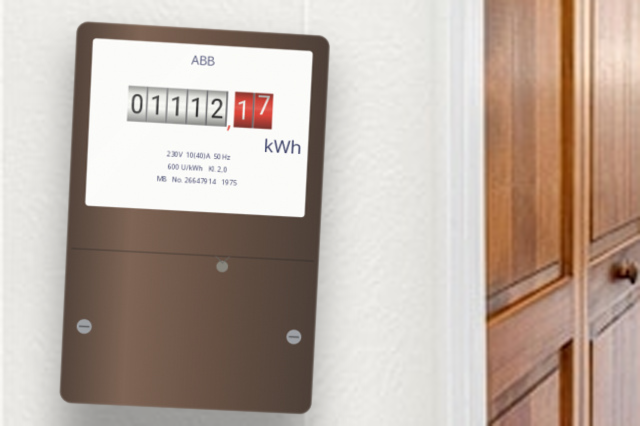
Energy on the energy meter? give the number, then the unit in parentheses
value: 1112.17 (kWh)
